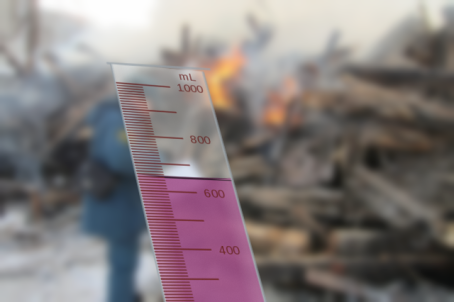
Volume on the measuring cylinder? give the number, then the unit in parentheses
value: 650 (mL)
